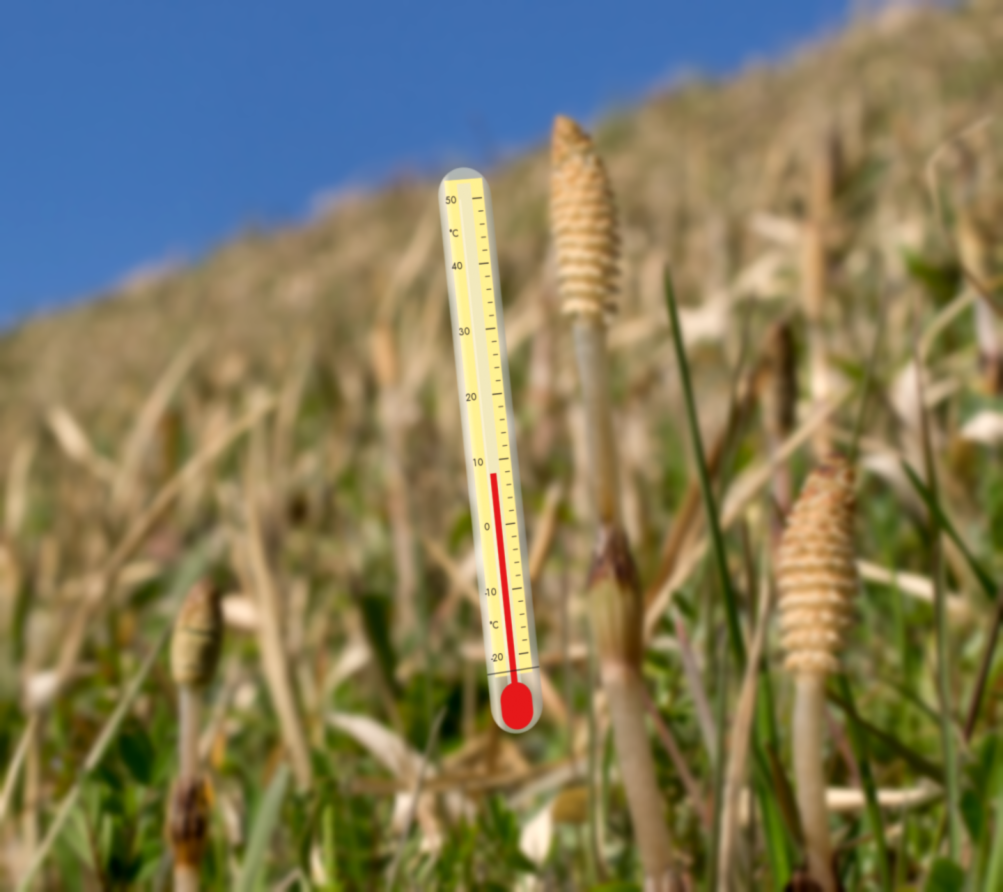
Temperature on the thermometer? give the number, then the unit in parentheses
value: 8 (°C)
